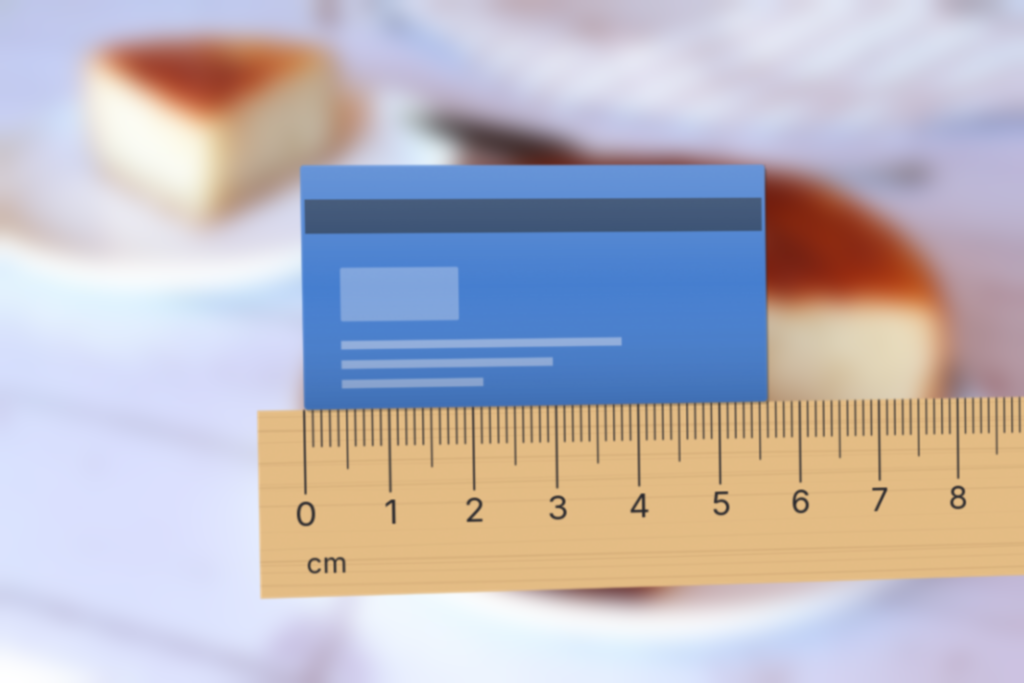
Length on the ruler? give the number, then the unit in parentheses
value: 5.6 (cm)
